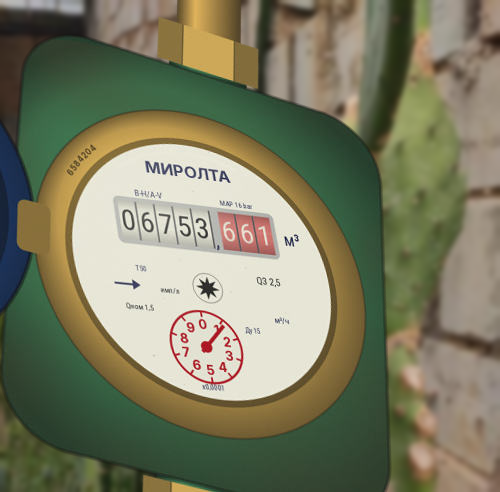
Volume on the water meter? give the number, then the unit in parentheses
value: 6753.6611 (m³)
